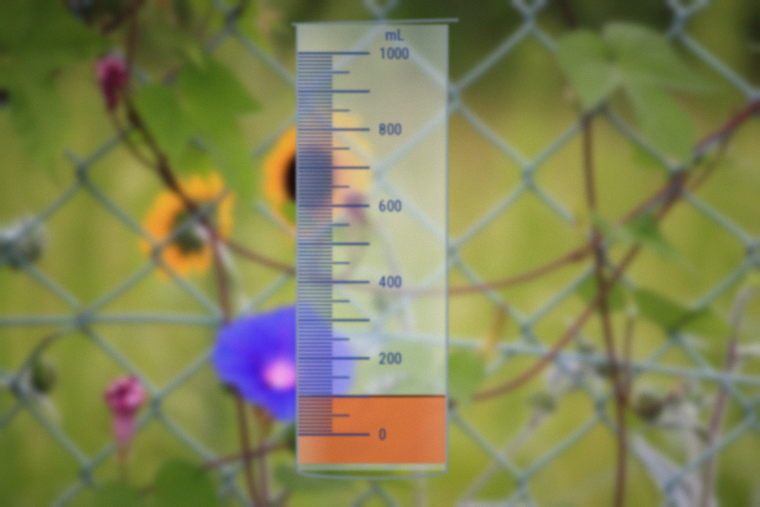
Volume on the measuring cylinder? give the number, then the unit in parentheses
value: 100 (mL)
